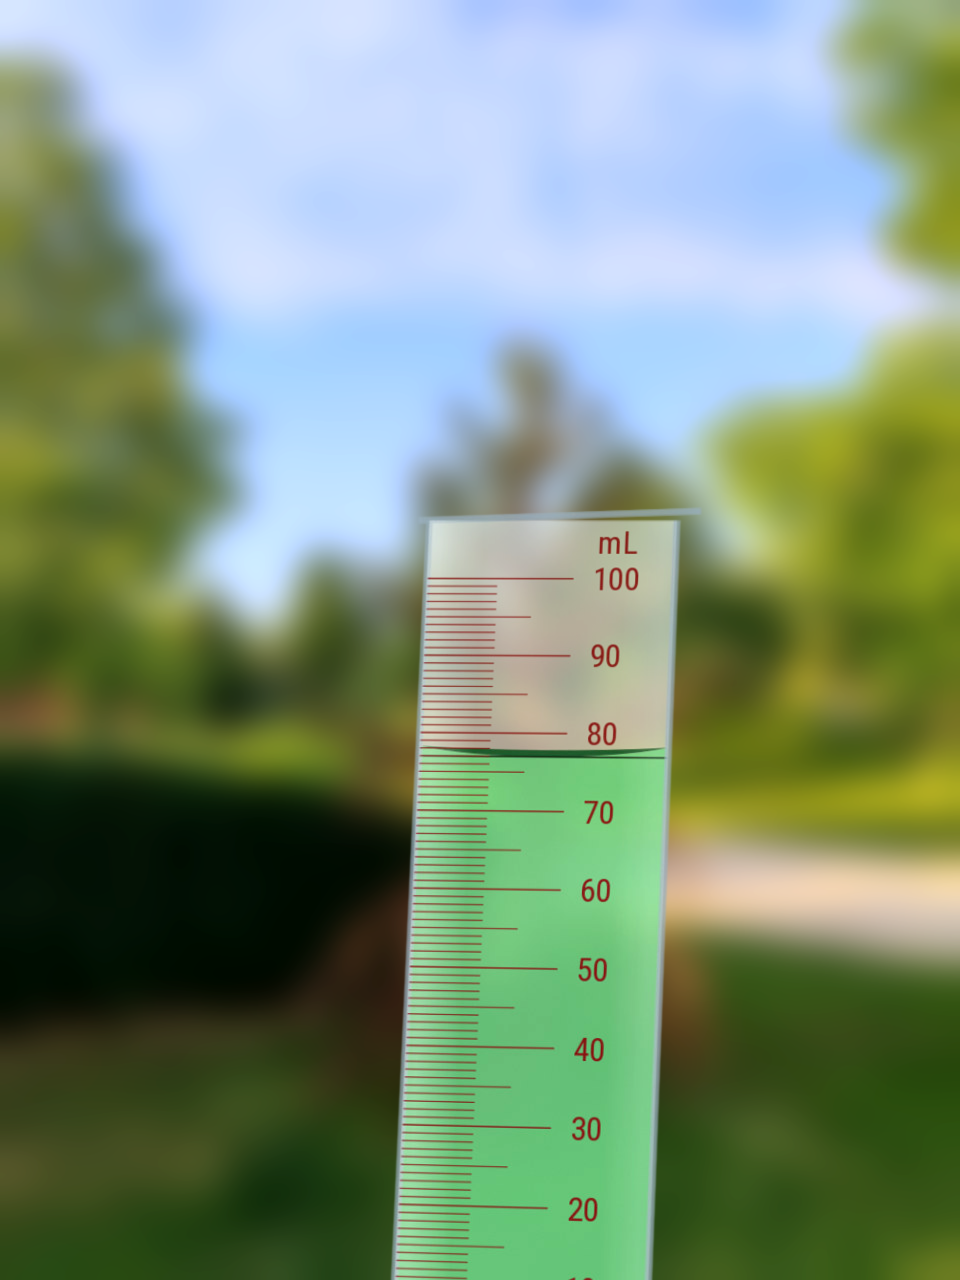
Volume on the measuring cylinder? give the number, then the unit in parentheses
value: 77 (mL)
